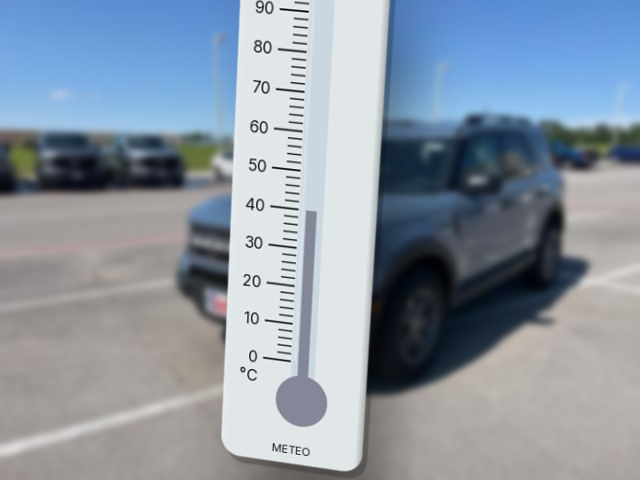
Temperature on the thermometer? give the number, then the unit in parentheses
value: 40 (°C)
